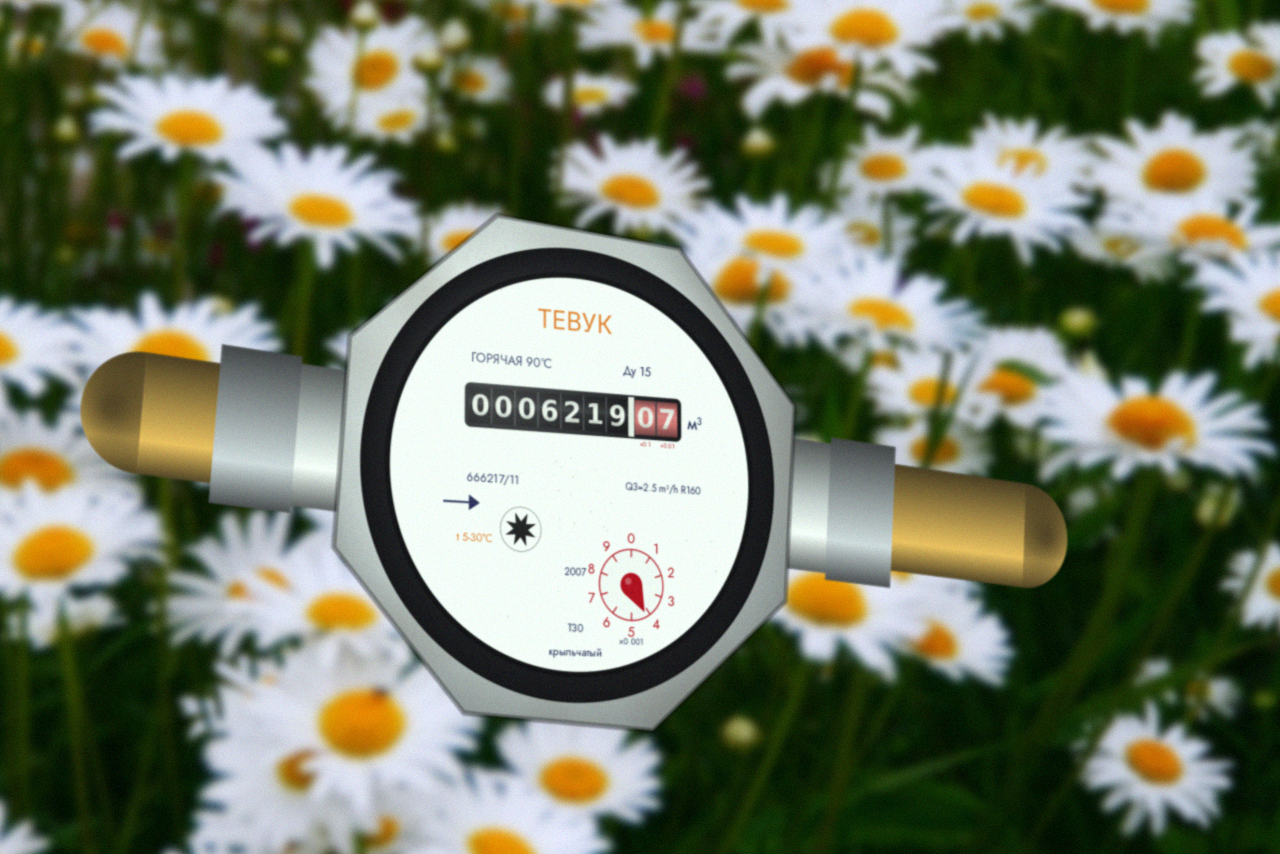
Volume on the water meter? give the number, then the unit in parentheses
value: 6219.074 (m³)
